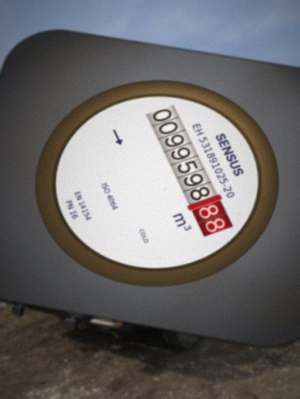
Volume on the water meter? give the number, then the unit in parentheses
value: 99598.88 (m³)
